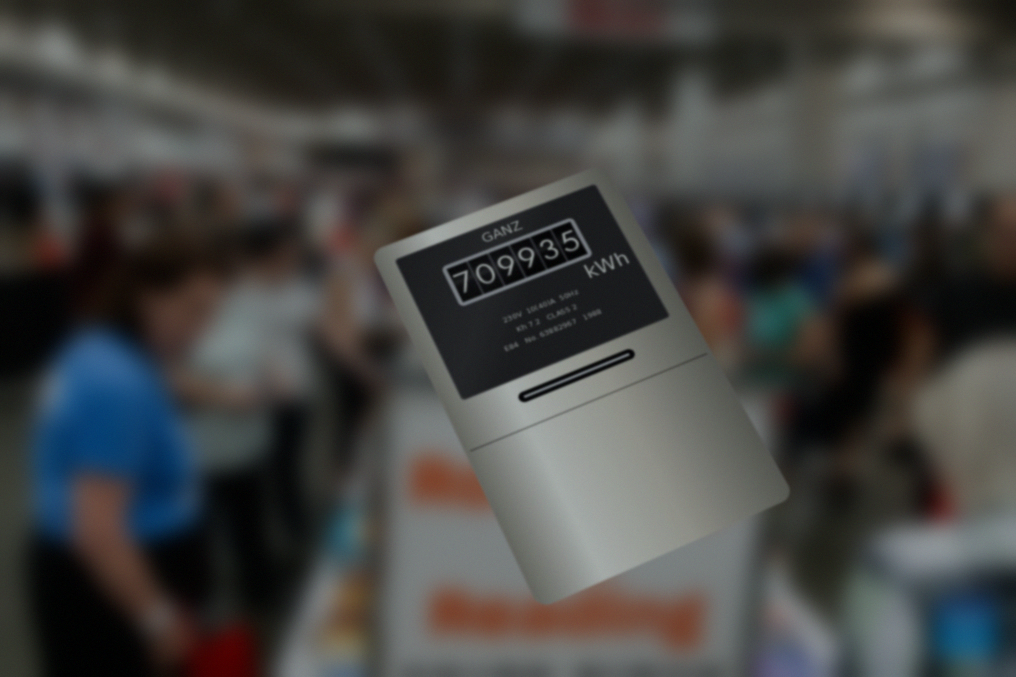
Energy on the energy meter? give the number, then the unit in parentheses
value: 709935 (kWh)
